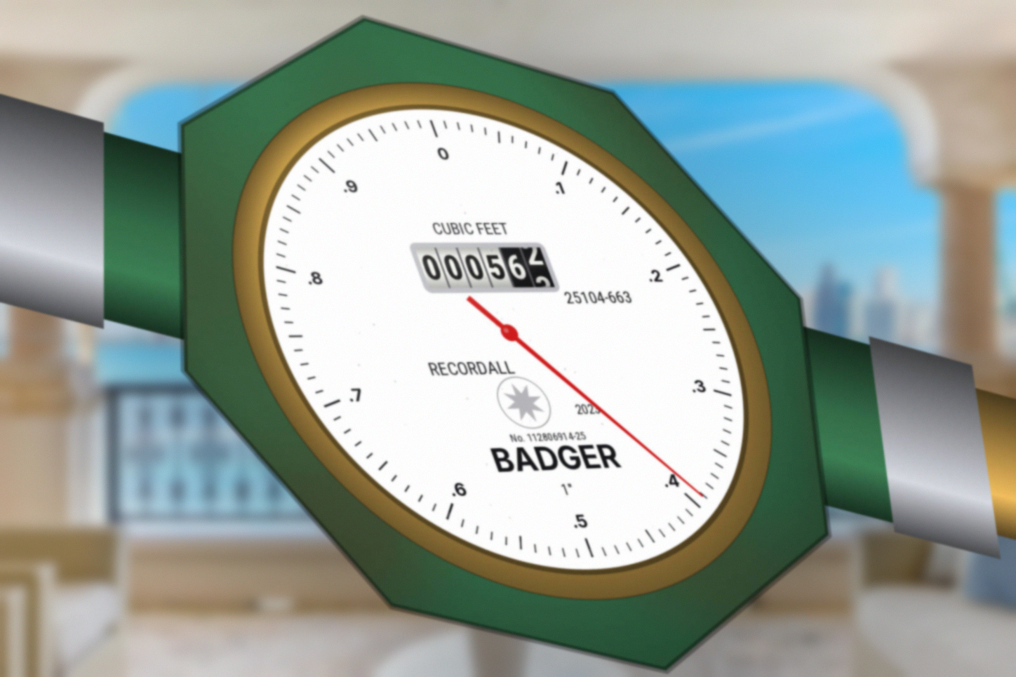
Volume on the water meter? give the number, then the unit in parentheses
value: 562.39 (ft³)
